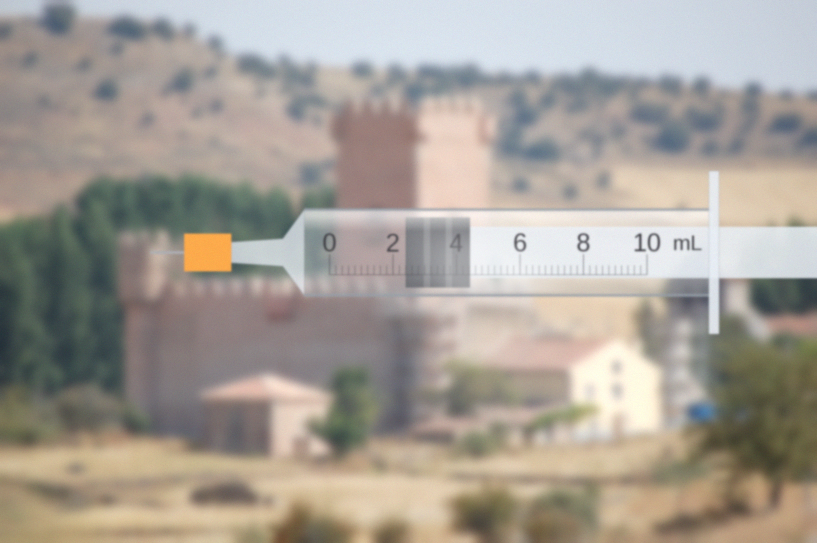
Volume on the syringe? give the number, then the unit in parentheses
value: 2.4 (mL)
